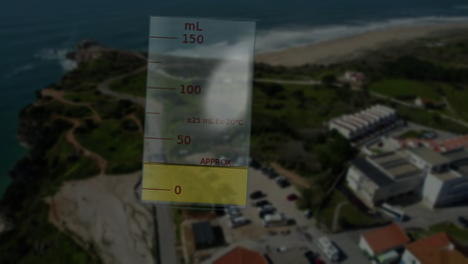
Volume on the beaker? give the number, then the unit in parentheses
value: 25 (mL)
